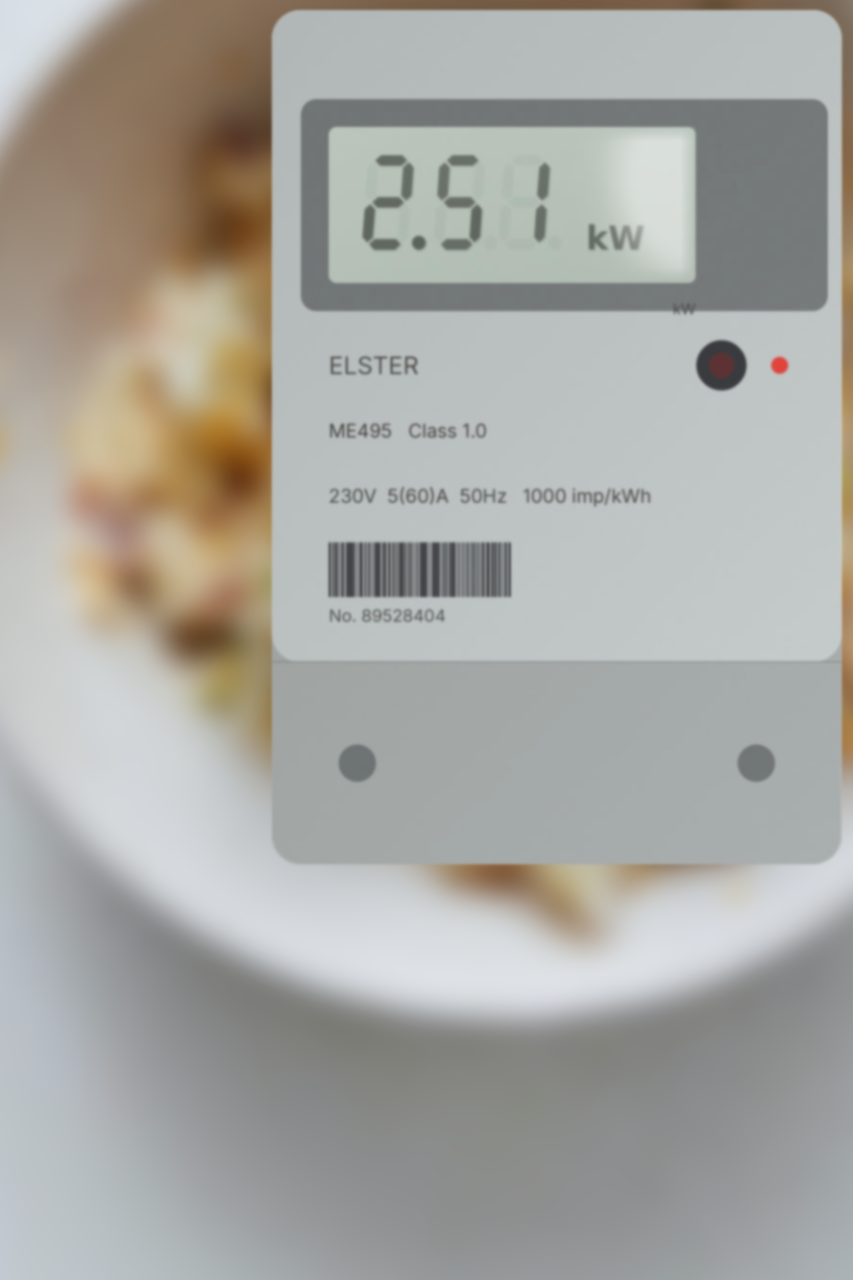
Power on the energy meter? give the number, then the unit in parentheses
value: 2.51 (kW)
